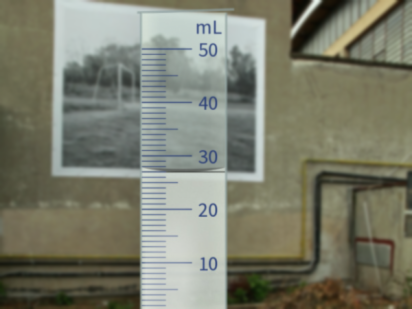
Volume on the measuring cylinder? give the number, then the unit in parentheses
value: 27 (mL)
